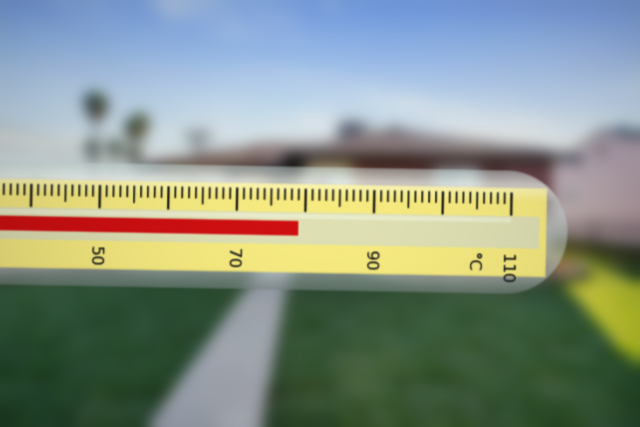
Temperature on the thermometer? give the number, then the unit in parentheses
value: 79 (°C)
